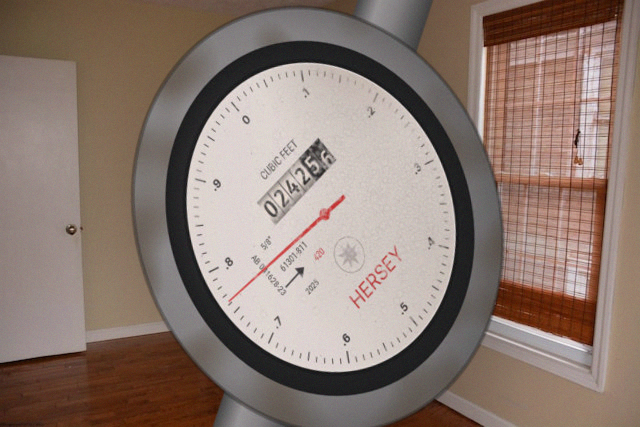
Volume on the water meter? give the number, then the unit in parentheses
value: 24255.76 (ft³)
